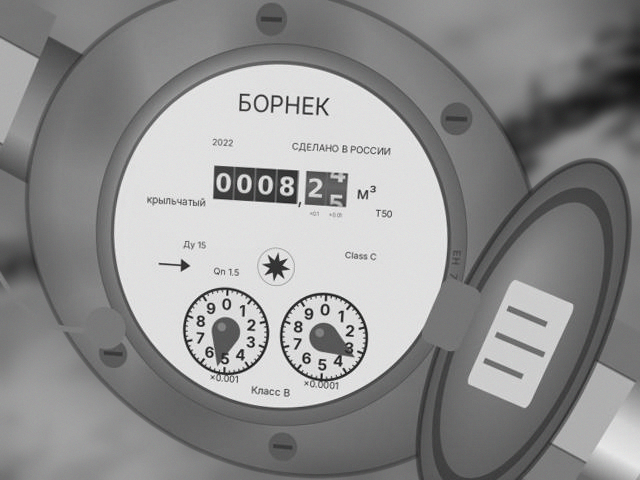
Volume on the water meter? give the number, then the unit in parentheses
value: 8.2453 (m³)
